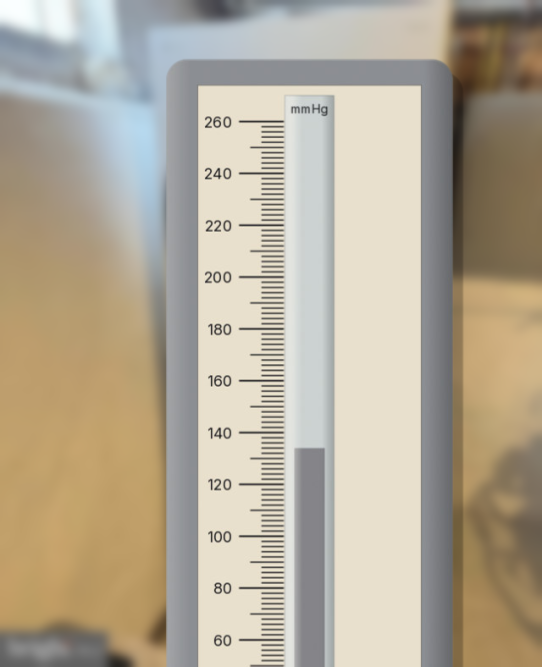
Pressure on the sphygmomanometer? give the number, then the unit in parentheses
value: 134 (mmHg)
